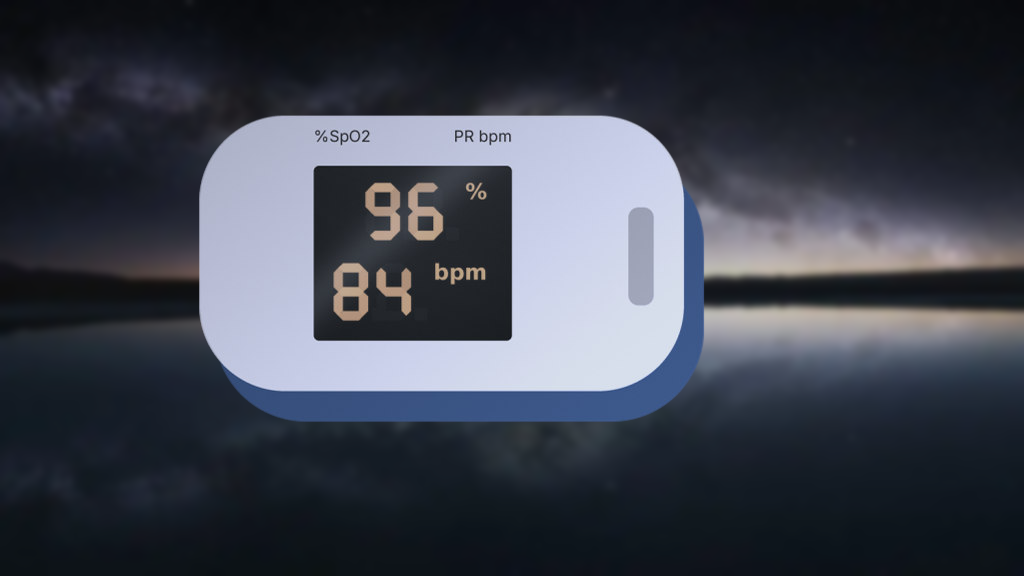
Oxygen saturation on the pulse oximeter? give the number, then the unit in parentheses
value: 96 (%)
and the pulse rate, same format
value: 84 (bpm)
